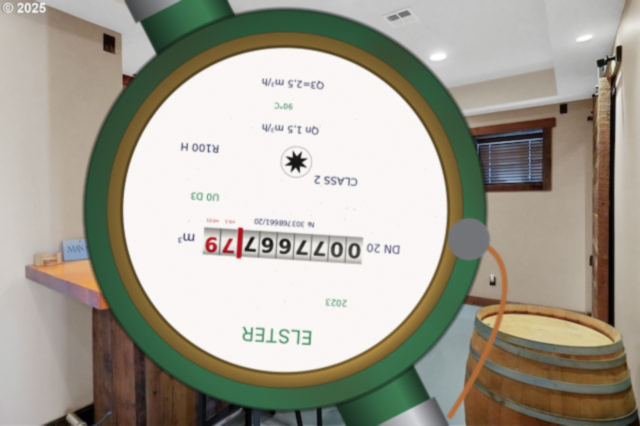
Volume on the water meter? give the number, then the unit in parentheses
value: 77667.79 (m³)
